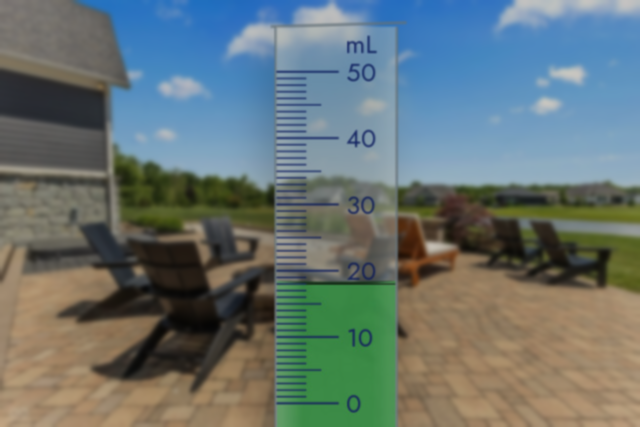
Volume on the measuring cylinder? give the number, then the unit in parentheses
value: 18 (mL)
